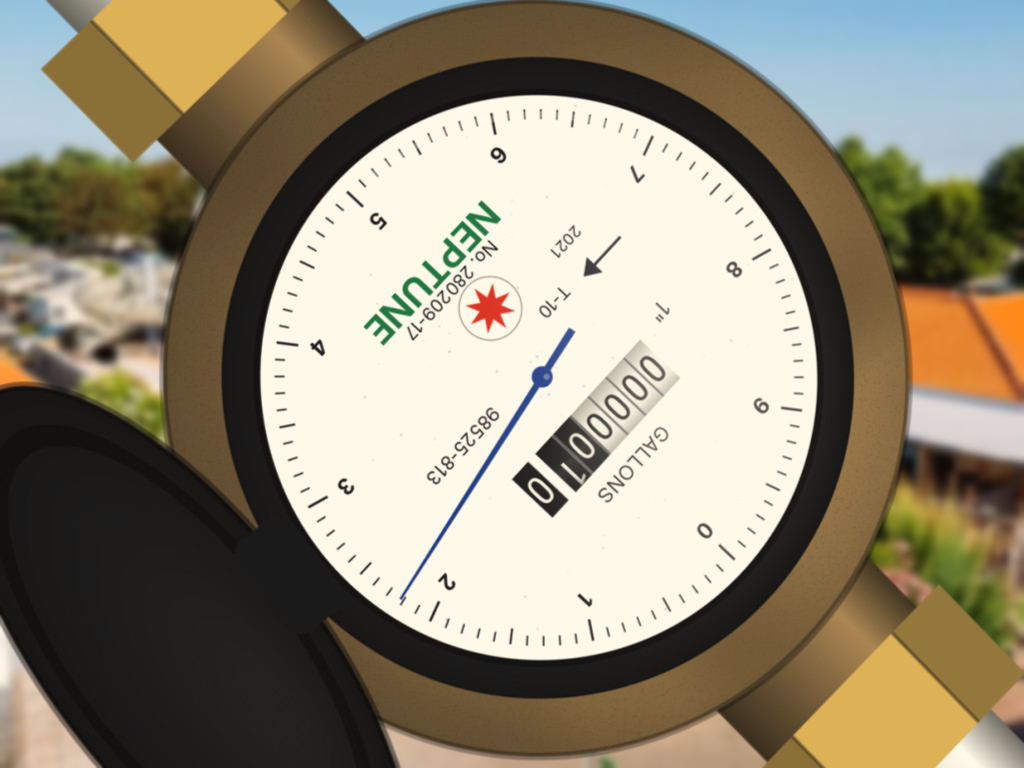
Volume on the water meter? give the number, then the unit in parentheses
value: 12.2 (gal)
